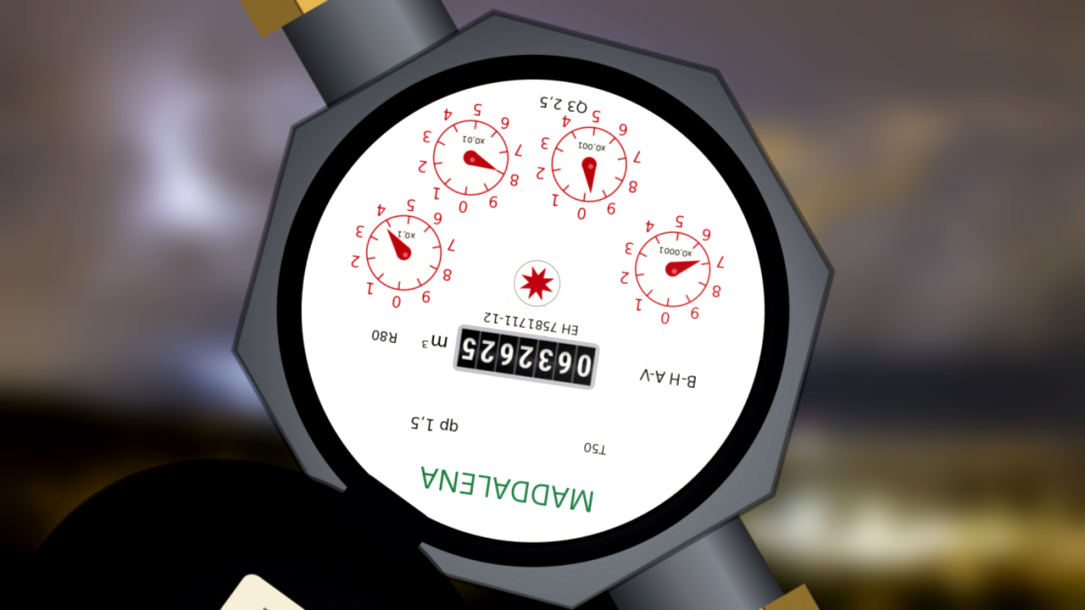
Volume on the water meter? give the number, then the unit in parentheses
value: 632625.3796 (m³)
